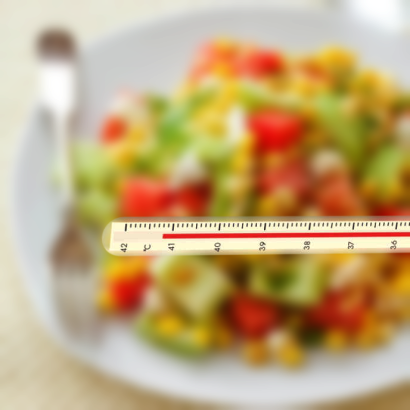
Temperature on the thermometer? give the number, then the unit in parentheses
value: 41.2 (°C)
